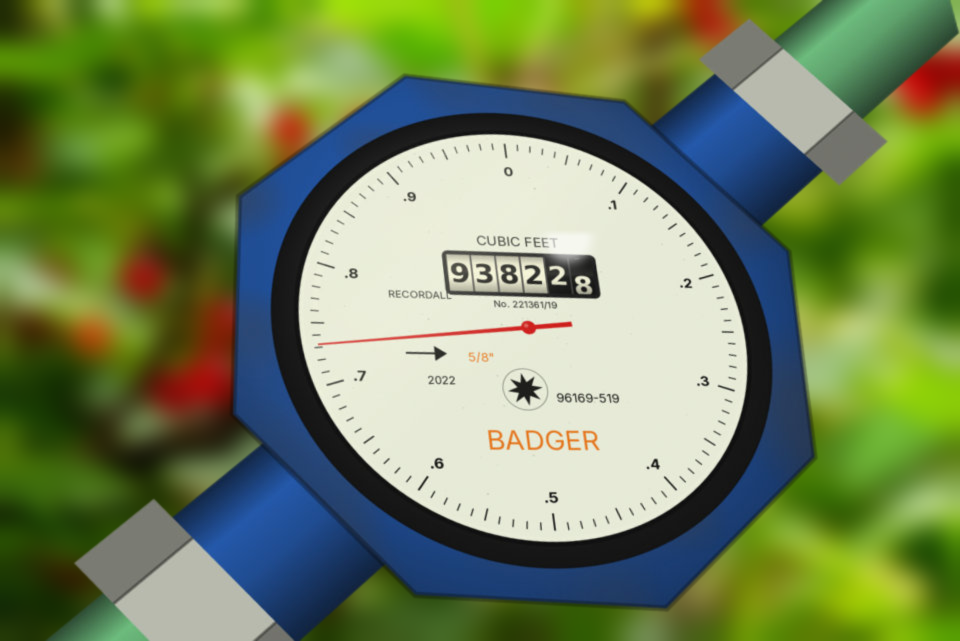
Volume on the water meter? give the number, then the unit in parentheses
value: 938227.73 (ft³)
